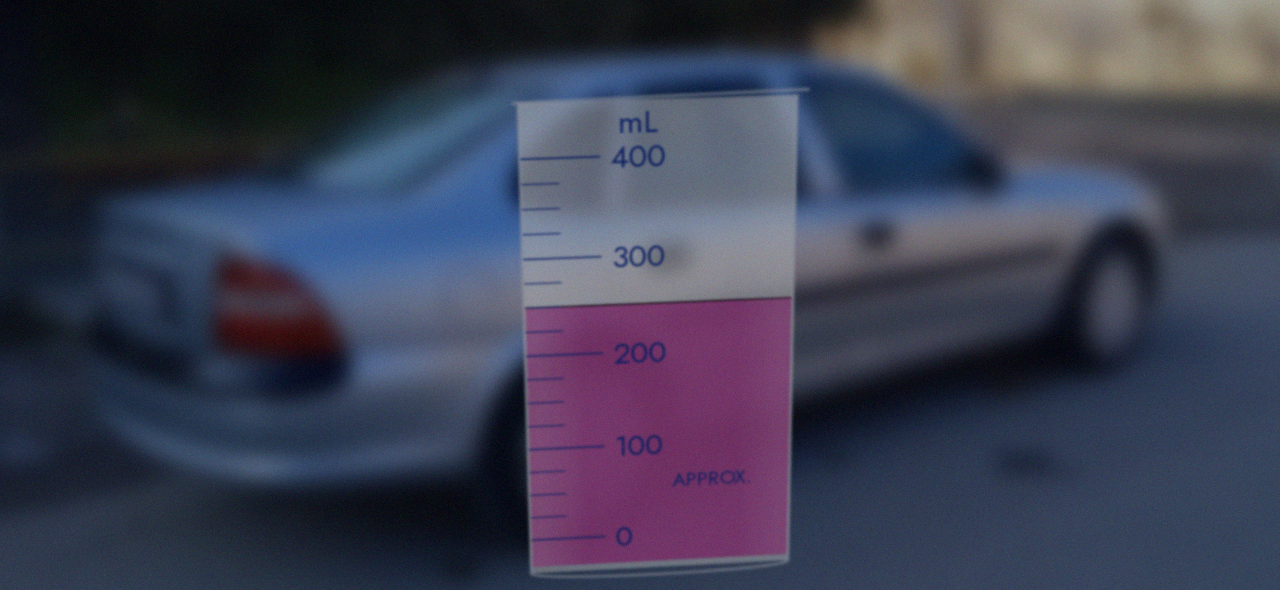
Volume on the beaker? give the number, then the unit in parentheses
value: 250 (mL)
